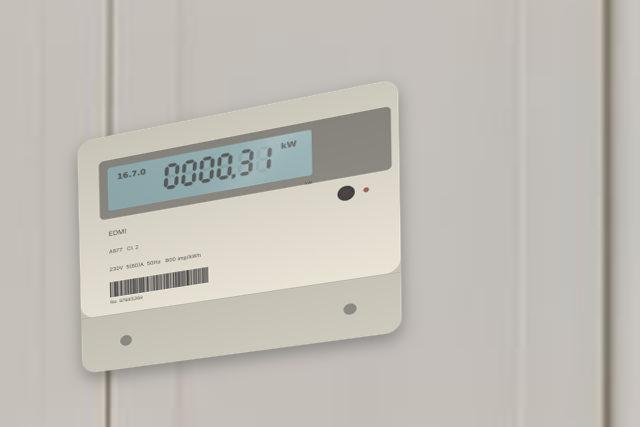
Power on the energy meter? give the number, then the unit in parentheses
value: 0.31 (kW)
